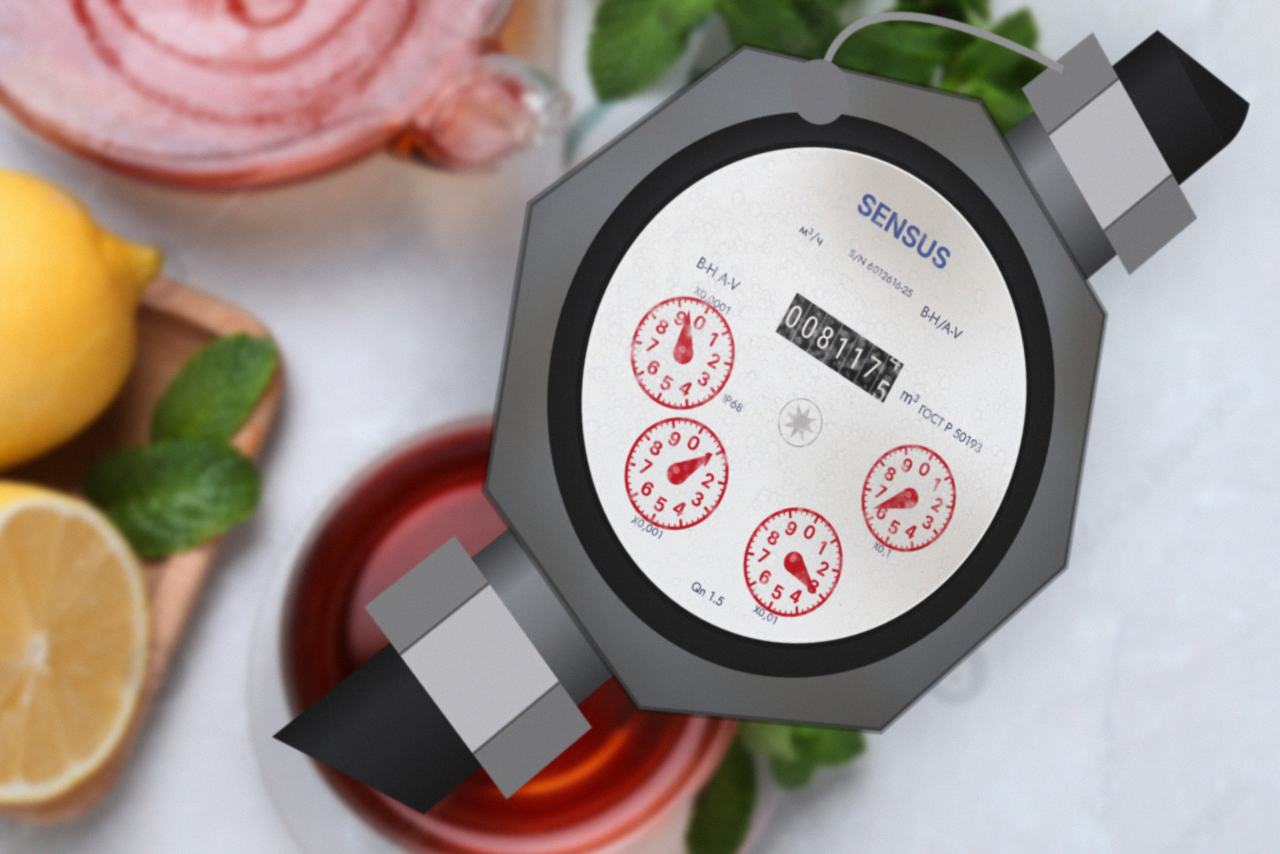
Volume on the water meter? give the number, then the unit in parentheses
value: 81174.6309 (m³)
